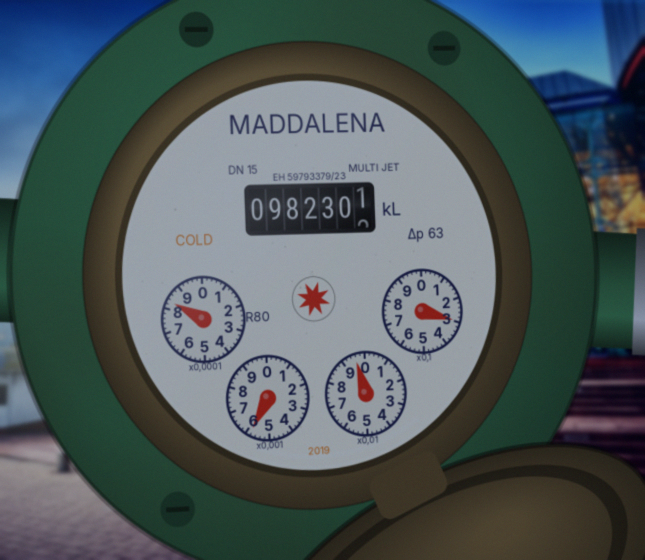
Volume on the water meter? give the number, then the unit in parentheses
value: 982301.2958 (kL)
